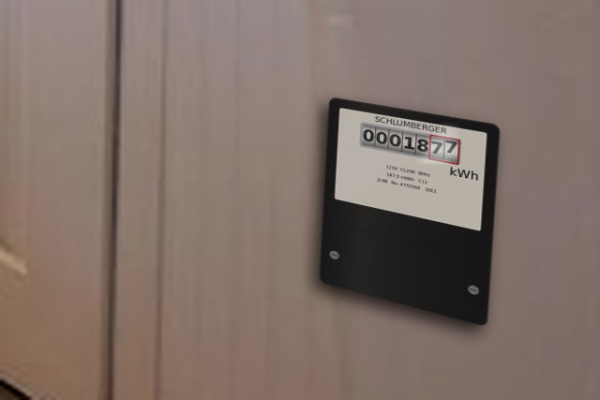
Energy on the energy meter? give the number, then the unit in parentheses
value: 18.77 (kWh)
